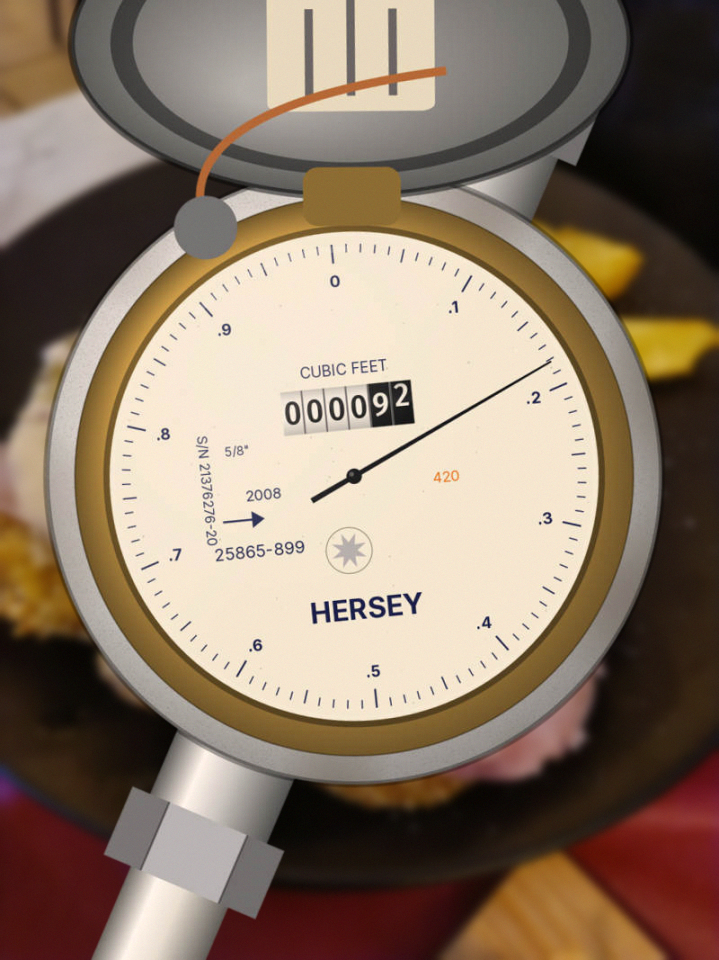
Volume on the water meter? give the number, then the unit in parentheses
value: 92.18 (ft³)
